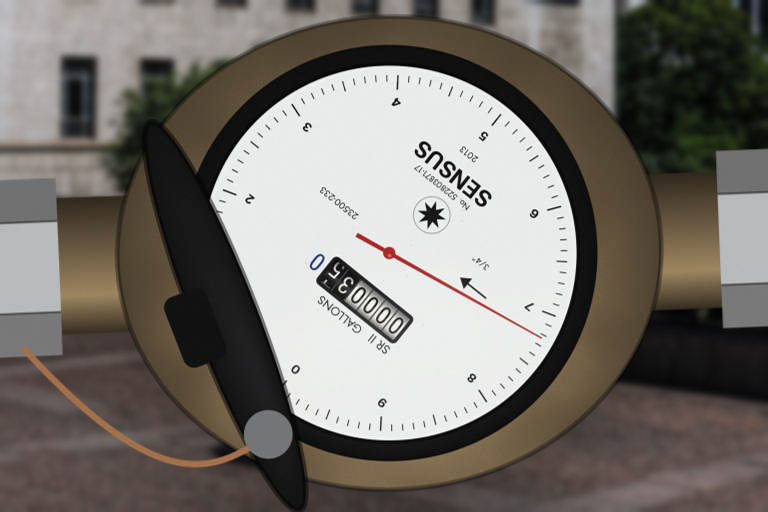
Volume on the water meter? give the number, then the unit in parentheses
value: 347.2 (gal)
